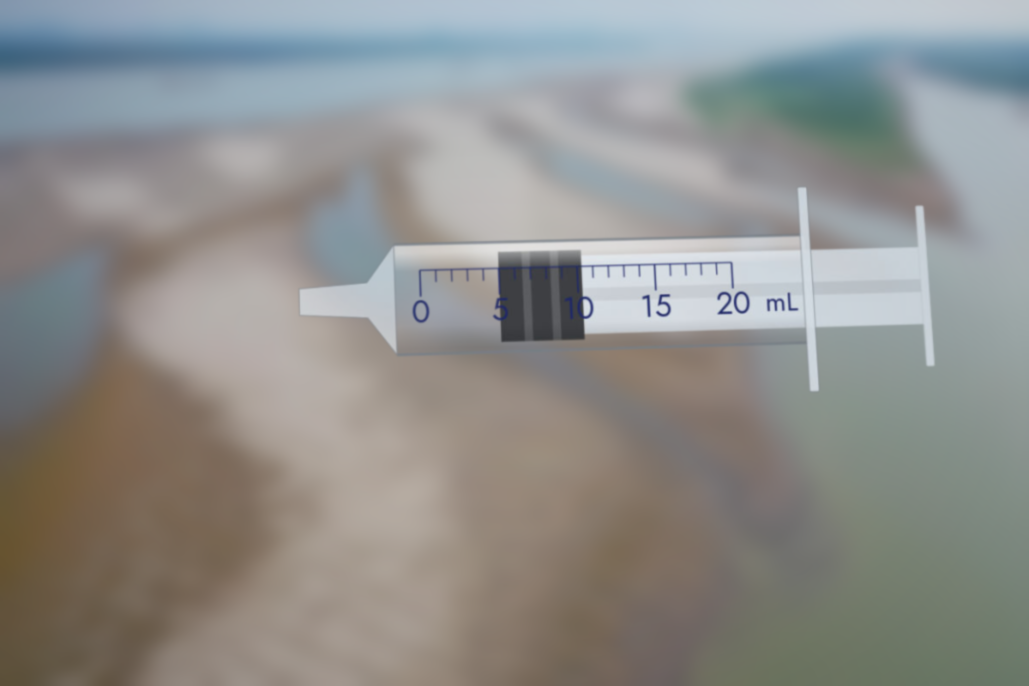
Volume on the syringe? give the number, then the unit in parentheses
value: 5 (mL)
